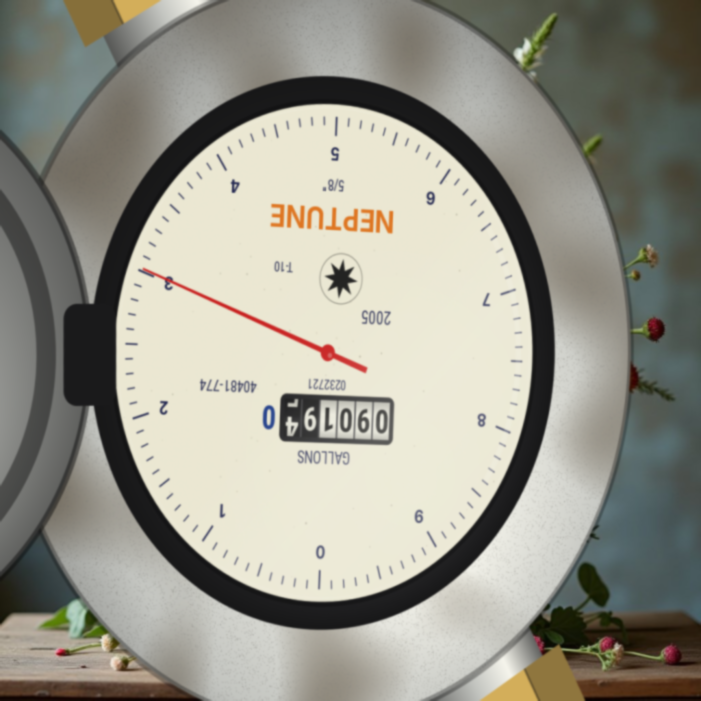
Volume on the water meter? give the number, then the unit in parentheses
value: 901943.0 (gal)
